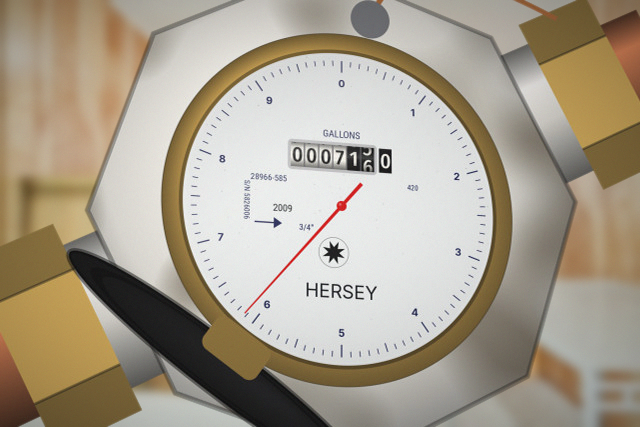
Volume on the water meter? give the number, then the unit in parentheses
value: 7156.1 (gal)
